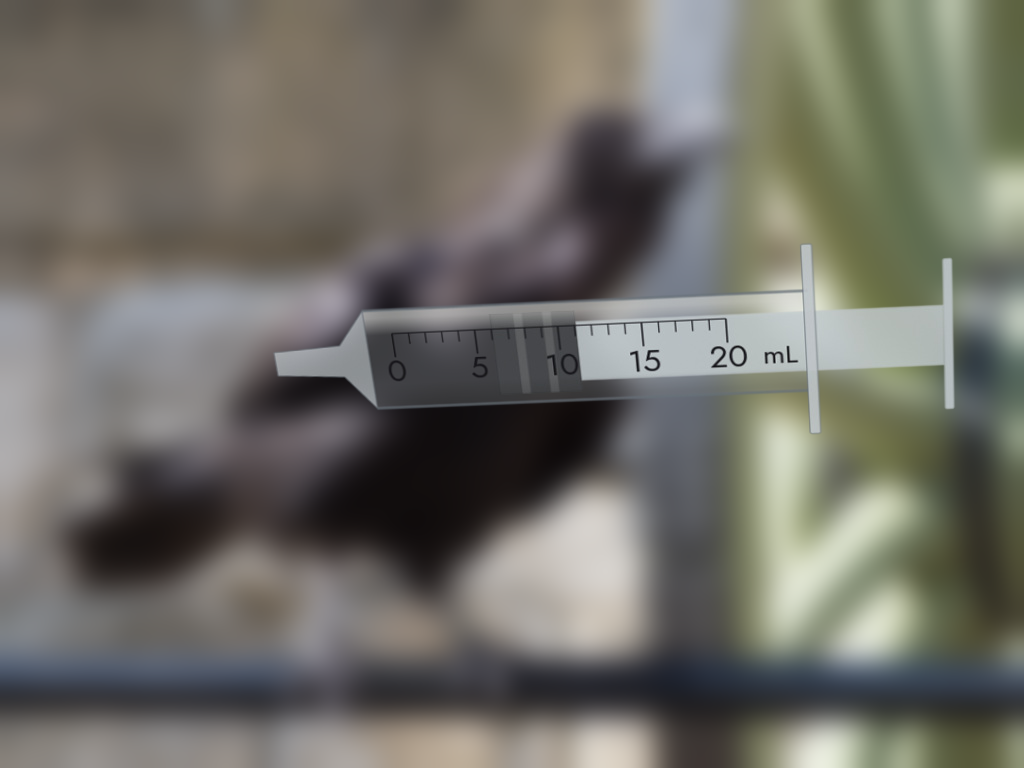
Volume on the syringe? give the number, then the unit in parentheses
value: 6 (mL)
